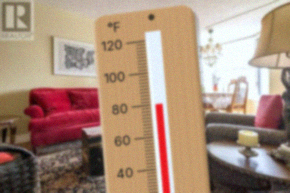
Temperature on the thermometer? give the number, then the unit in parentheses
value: 80 (°F)
